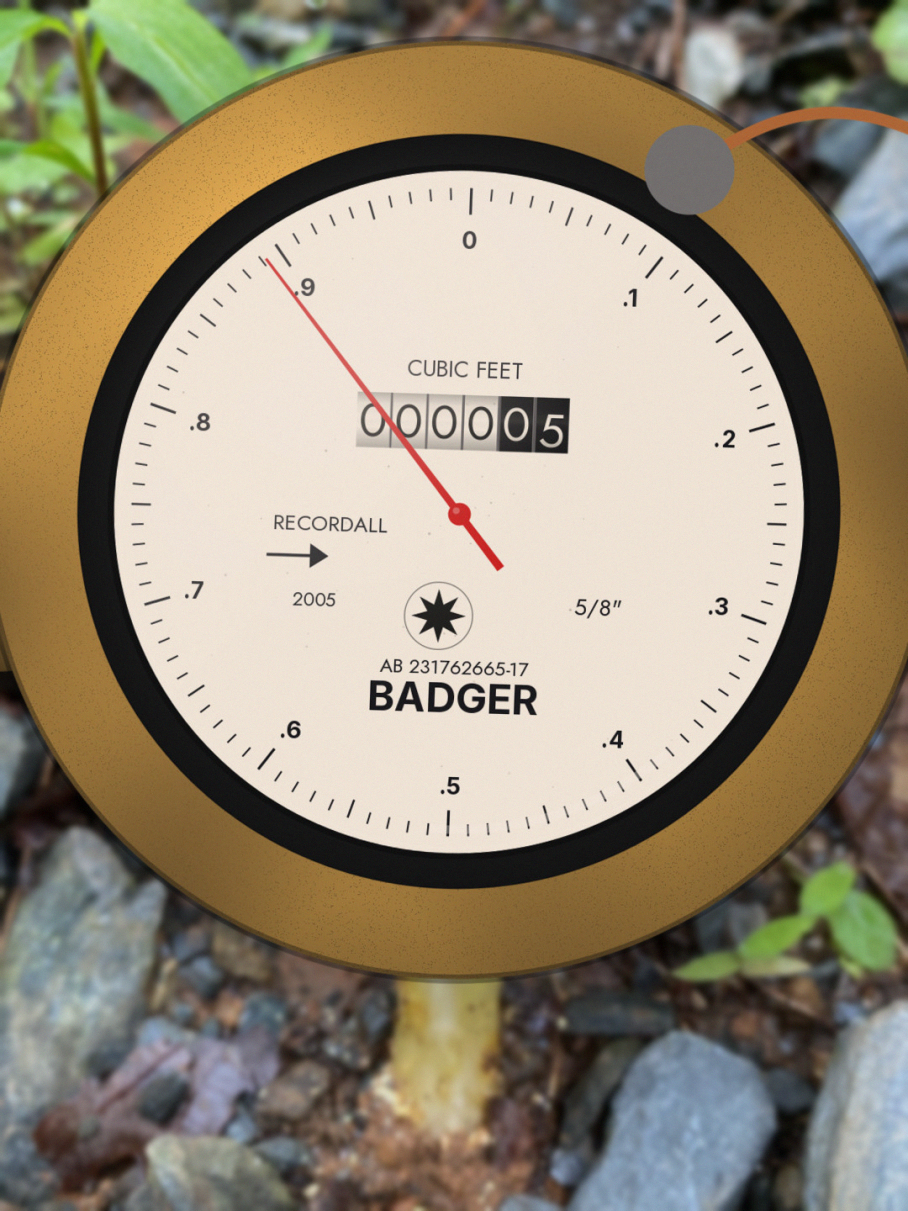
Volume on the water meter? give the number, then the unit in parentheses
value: 4.89 (ft³)
